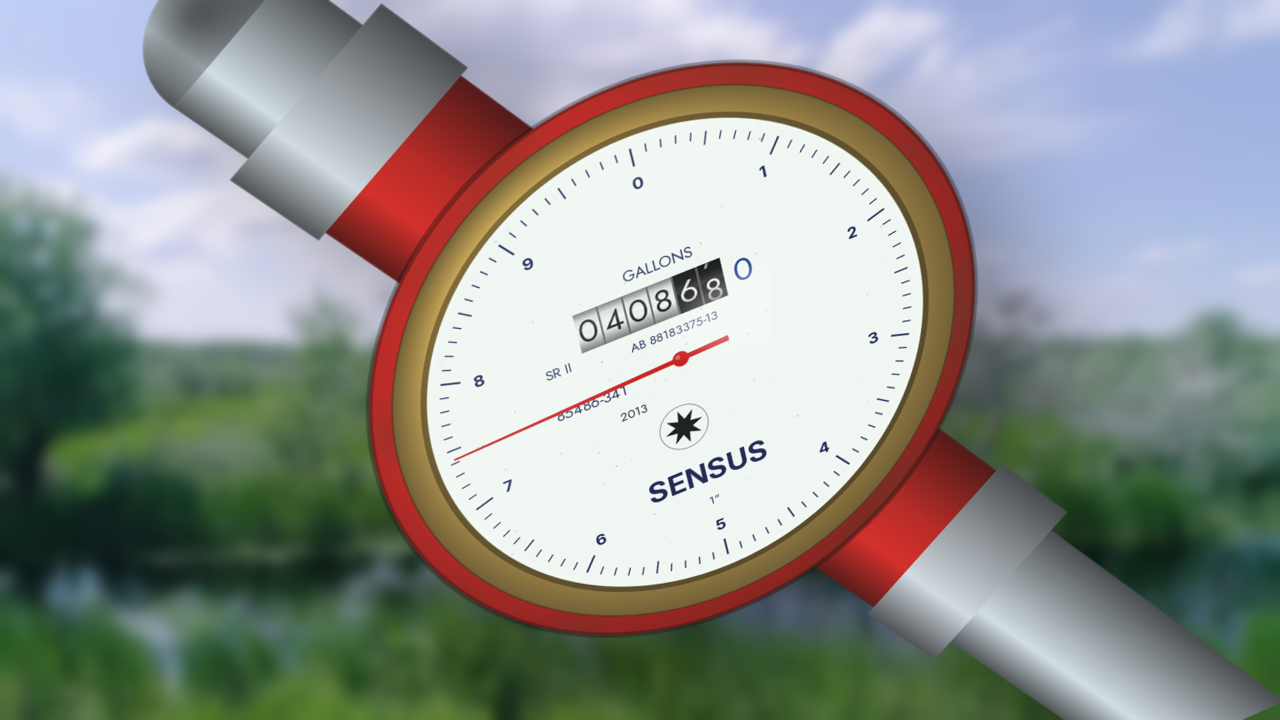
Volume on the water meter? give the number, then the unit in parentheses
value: 408677.4 (gal)
